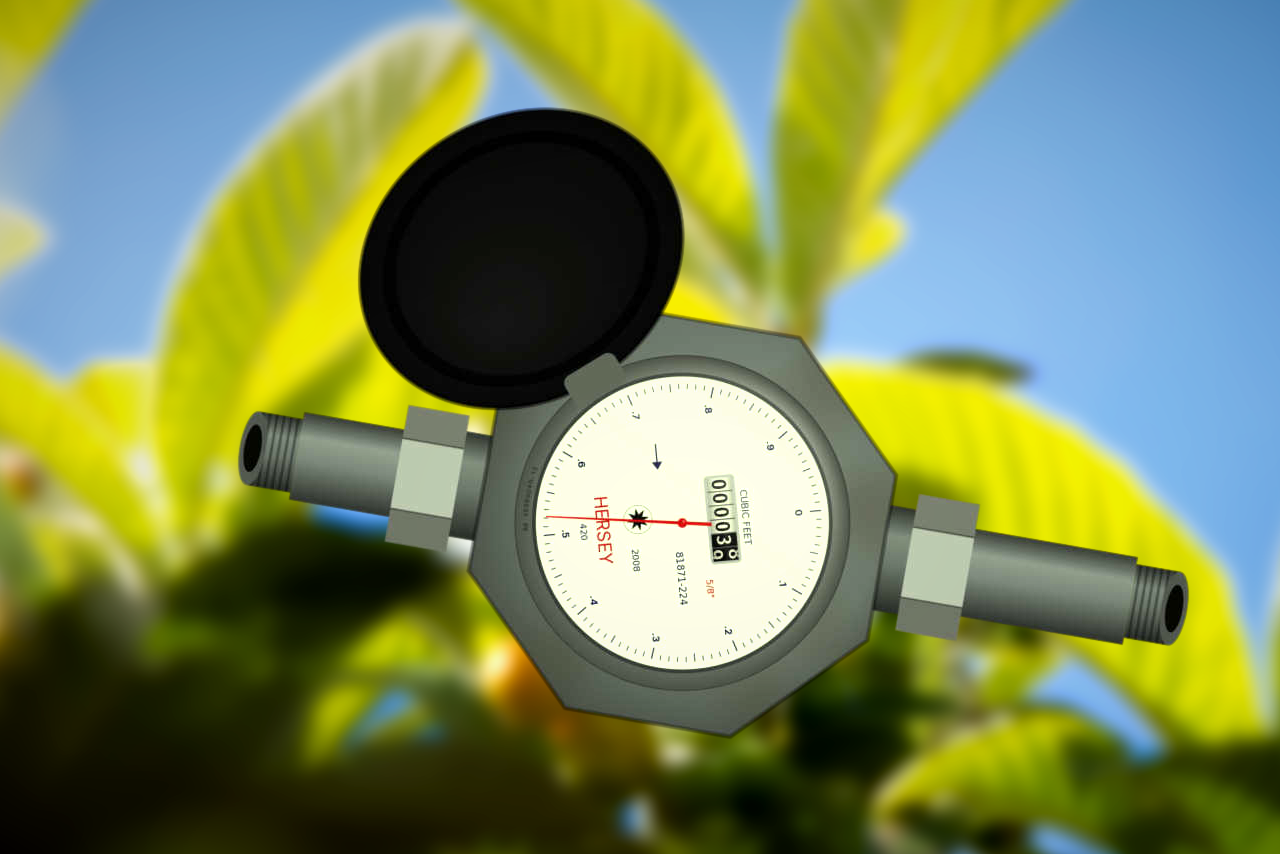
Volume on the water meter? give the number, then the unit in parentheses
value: 38.52 (ft³)
